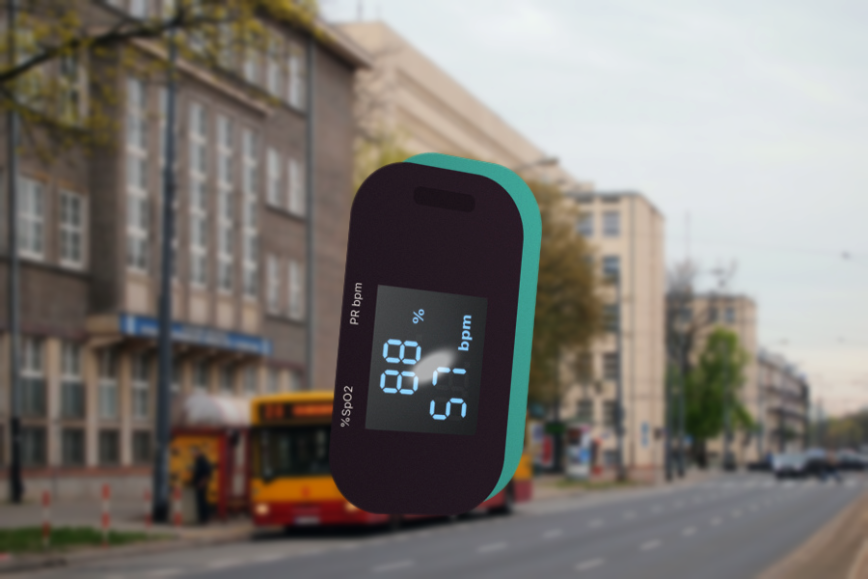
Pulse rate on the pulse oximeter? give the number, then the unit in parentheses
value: 57 (bpm)
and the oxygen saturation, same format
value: 88 (%)
